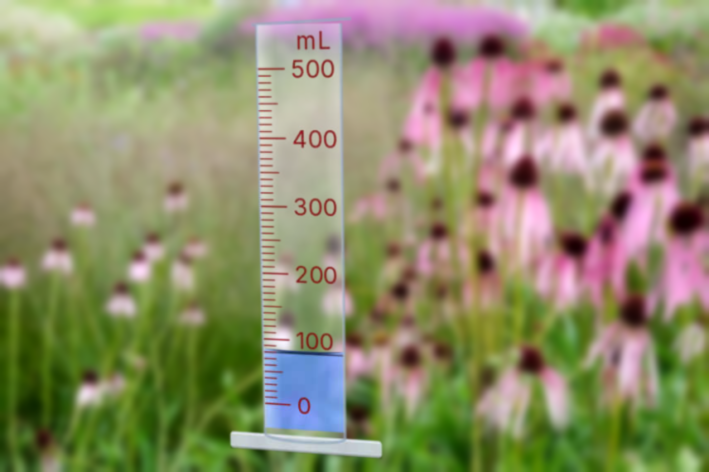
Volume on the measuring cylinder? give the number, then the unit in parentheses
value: 80 (mL)
